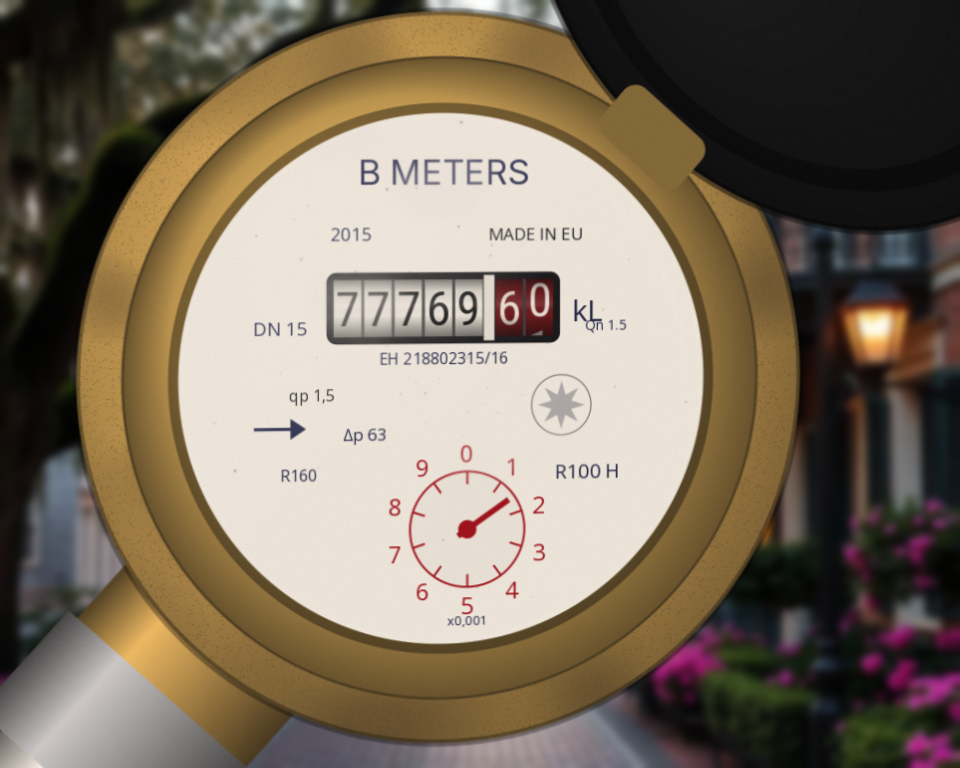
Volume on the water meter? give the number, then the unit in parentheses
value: 77769.601 (kL)
